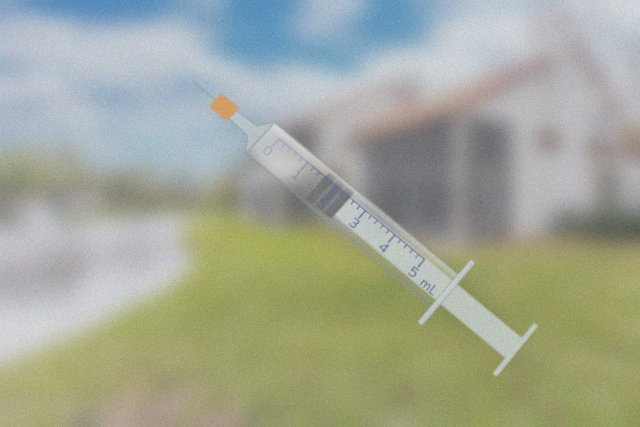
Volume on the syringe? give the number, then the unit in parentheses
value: 1.6 (mL)
